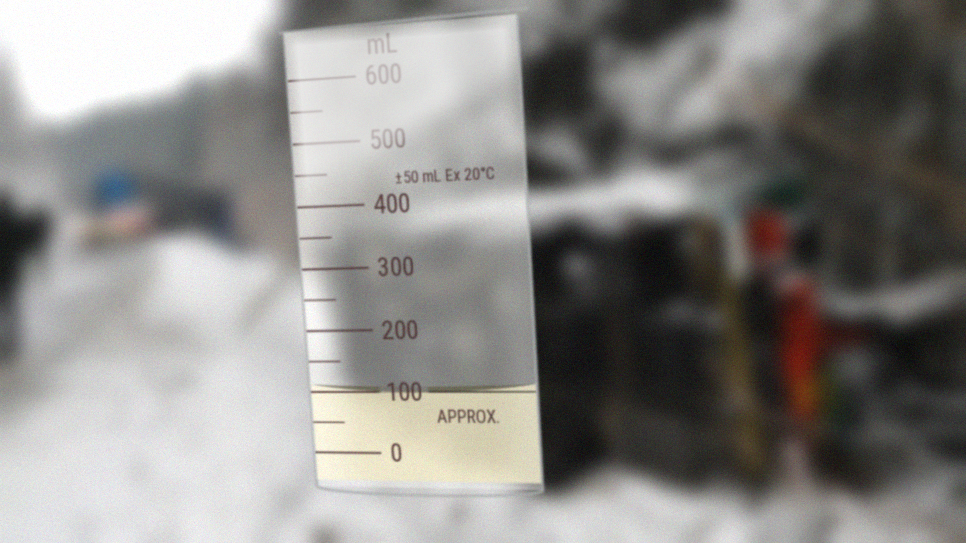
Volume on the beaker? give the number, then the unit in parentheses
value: 100 (mL)
